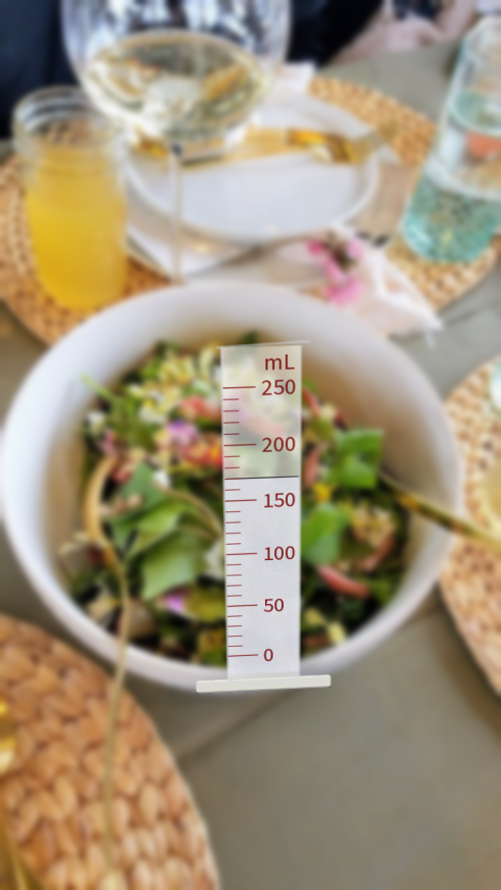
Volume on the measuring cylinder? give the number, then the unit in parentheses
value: 170 (mL)
